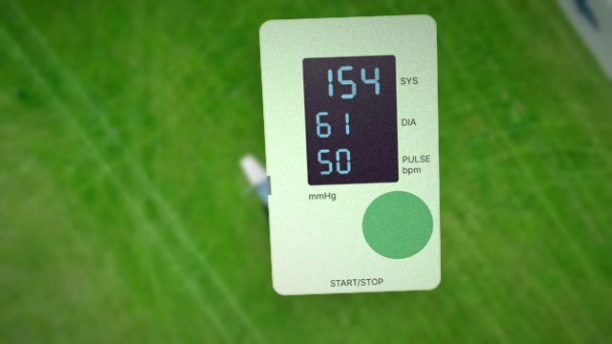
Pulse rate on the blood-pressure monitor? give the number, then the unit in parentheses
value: 50 (bpm)
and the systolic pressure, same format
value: 154 (mmHg)
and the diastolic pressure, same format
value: 61 (mmHg)
